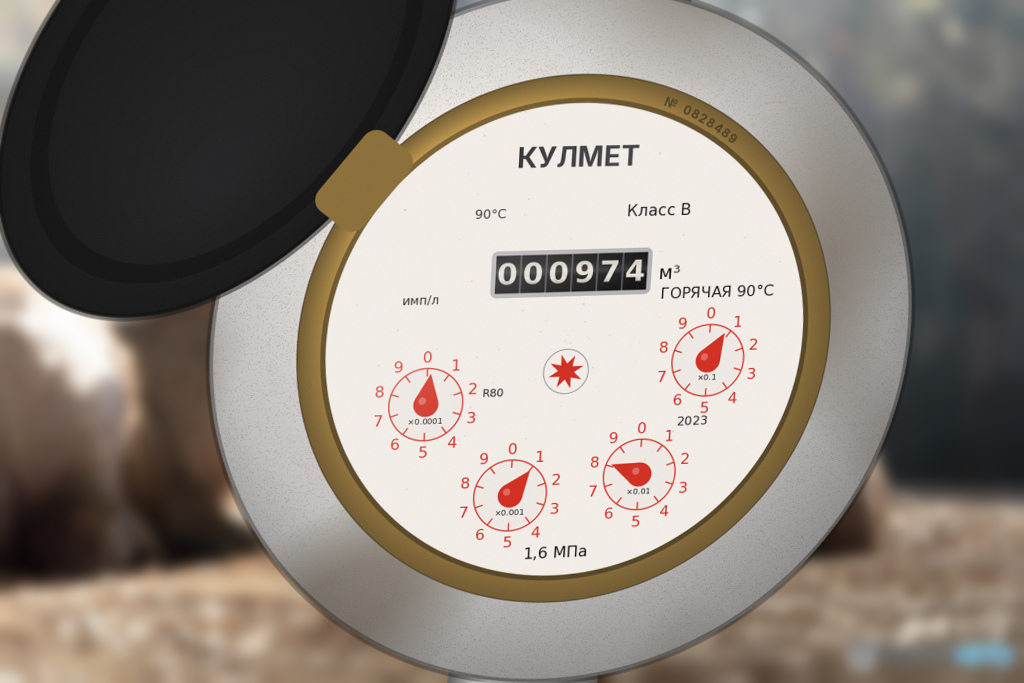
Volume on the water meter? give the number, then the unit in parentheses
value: 974.0810 (m³)
